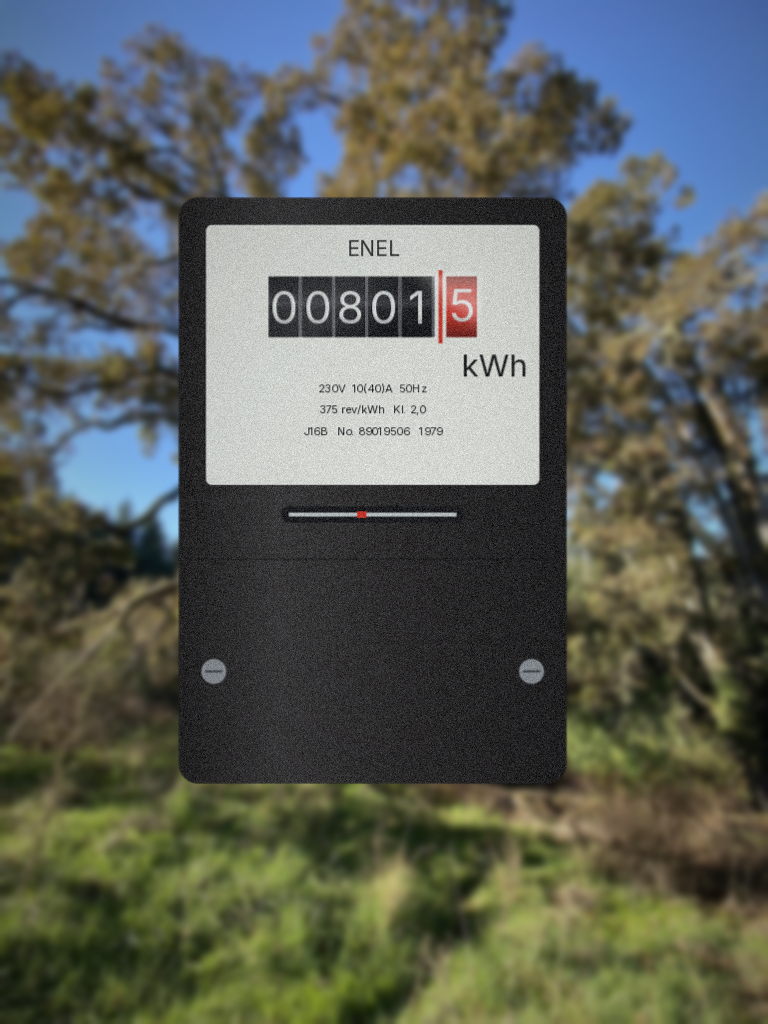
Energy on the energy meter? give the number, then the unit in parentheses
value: 801.5 (kWh)
